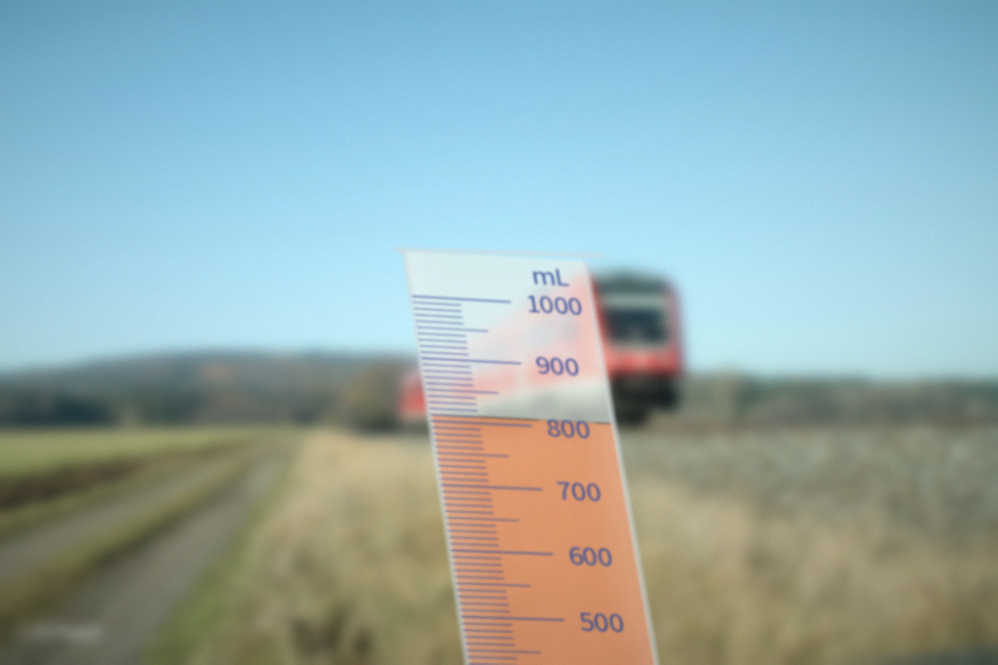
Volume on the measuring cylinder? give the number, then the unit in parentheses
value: 810 (mL)
